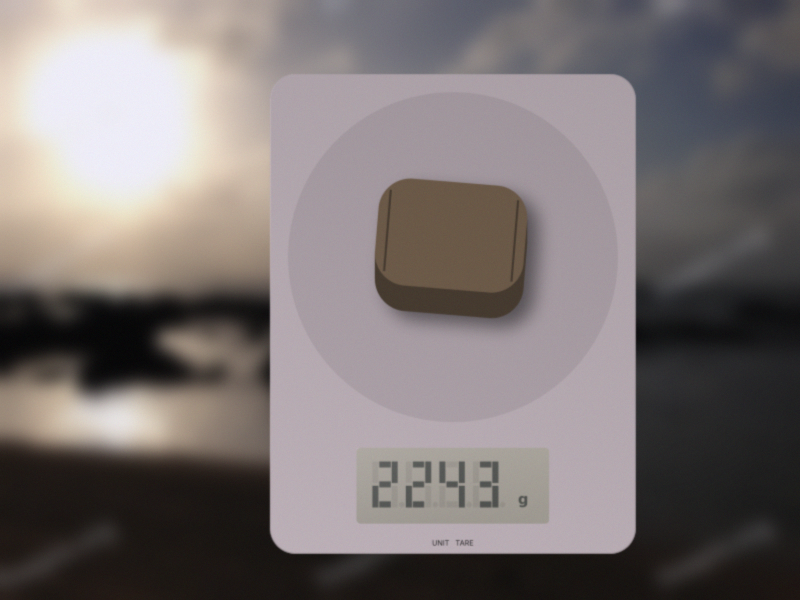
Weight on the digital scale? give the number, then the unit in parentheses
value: 2243 (g)
